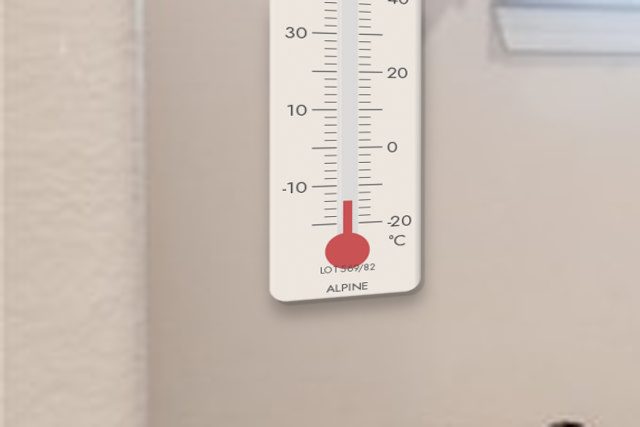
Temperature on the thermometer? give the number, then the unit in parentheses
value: -14 (°C)
